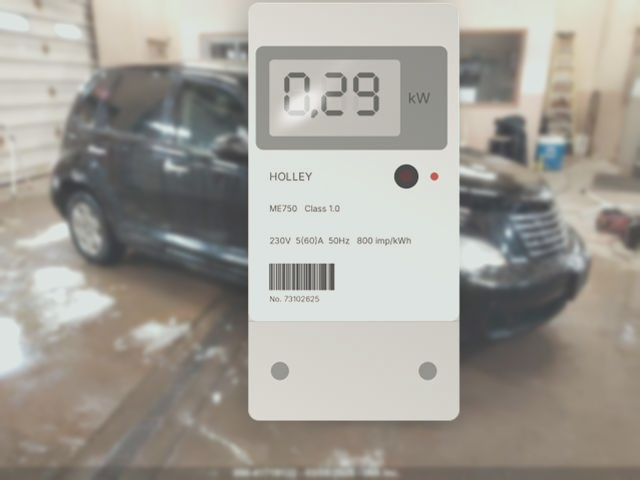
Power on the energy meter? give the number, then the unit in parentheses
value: 0.29 (kW)
